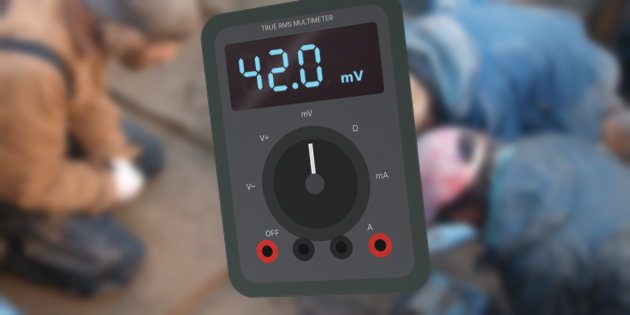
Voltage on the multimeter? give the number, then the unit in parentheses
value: 42.0 (mV)
